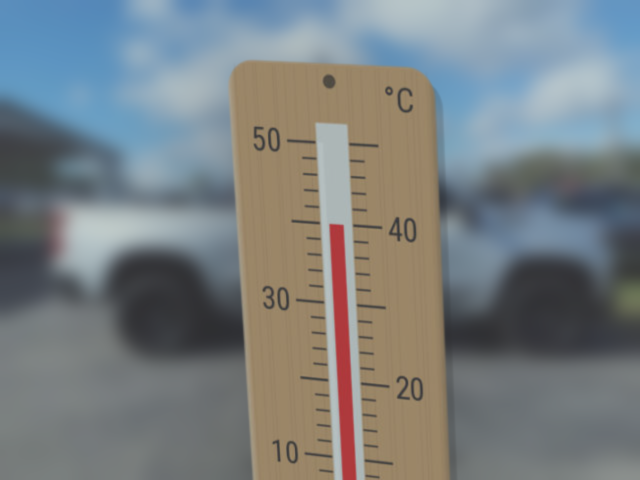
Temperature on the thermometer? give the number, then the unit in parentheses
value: 40 (°C)
